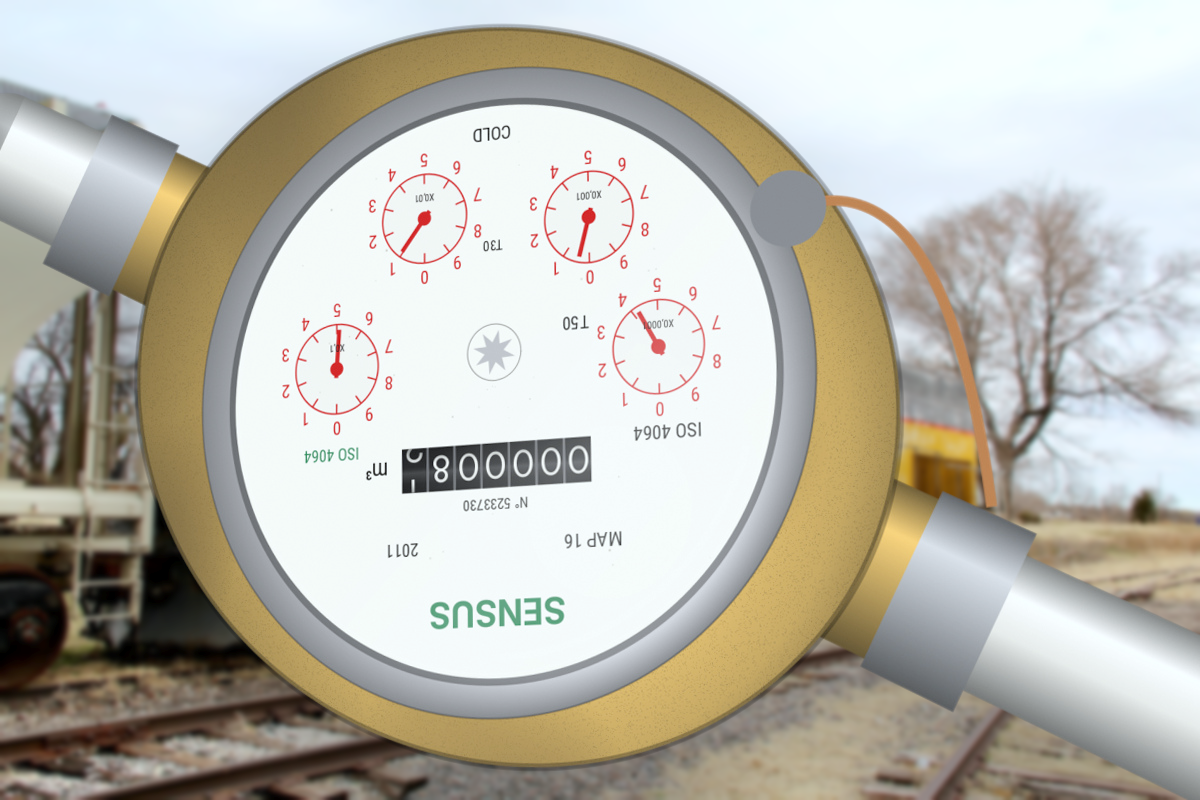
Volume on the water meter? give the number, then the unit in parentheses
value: 81.5104 (m³)
